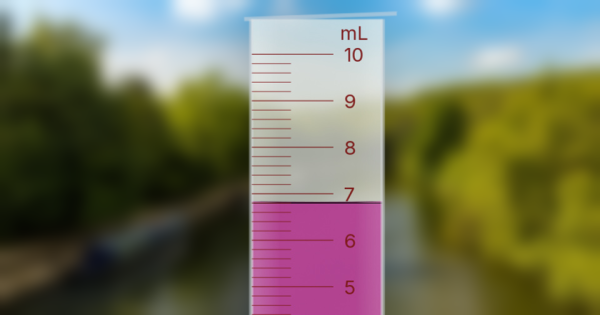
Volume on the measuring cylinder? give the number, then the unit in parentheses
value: 6.8 (mL)
